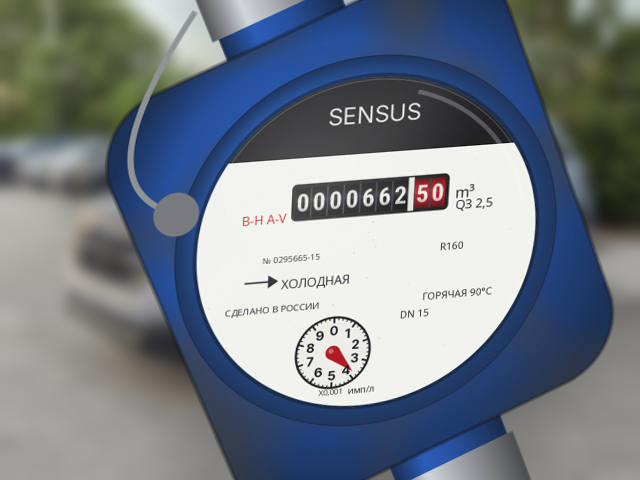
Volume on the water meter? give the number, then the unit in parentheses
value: 662.503 (m³)
